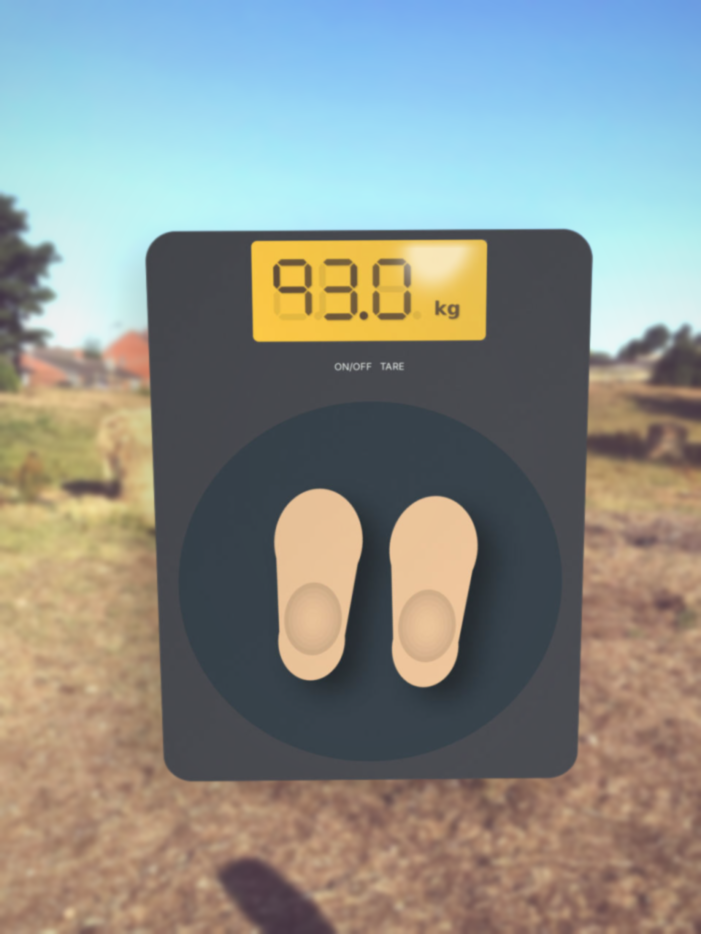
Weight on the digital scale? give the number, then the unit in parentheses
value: 93.0 (kg)
